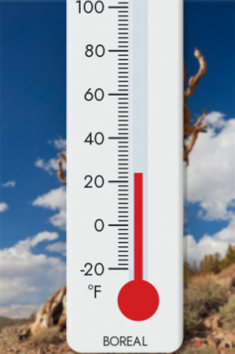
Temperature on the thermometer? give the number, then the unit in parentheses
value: 24 (°F)
